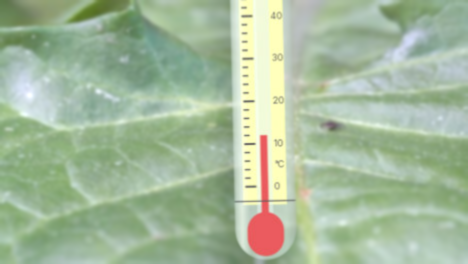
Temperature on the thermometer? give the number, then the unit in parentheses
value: 12 (°C)
